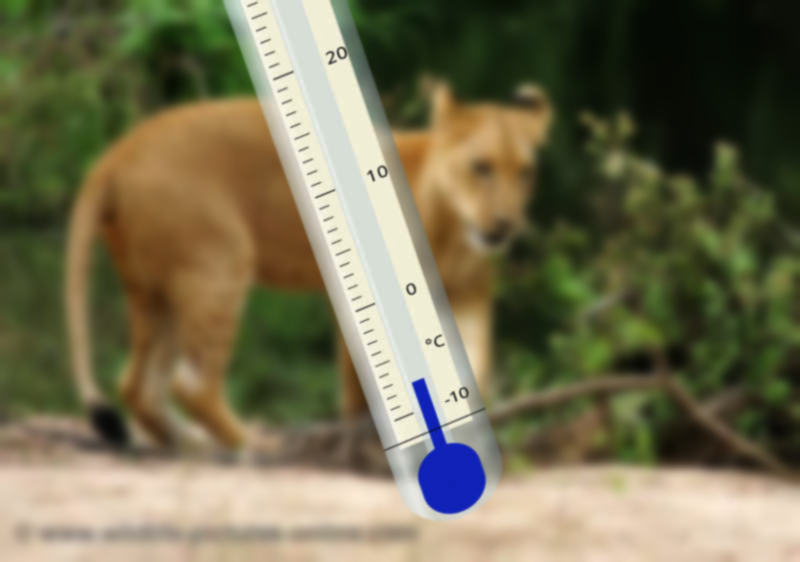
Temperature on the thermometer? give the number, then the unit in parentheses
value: -7.5 (°C)
